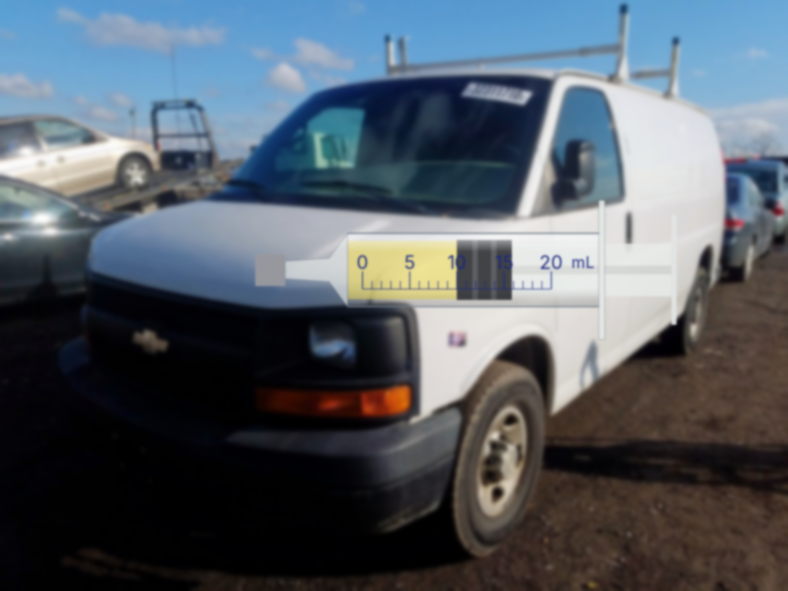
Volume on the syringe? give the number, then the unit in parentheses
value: 10 (mL)
